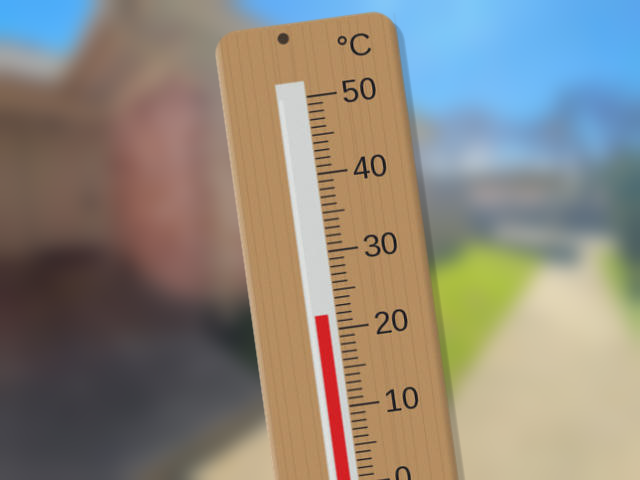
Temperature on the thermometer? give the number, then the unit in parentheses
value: 22 (°C)
